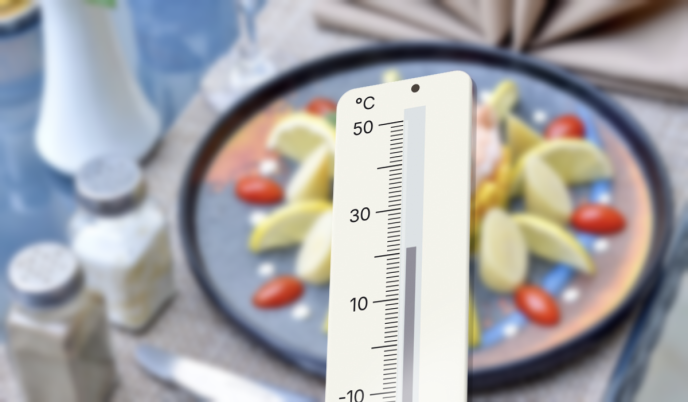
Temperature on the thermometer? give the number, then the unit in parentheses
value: 21 (°C)
